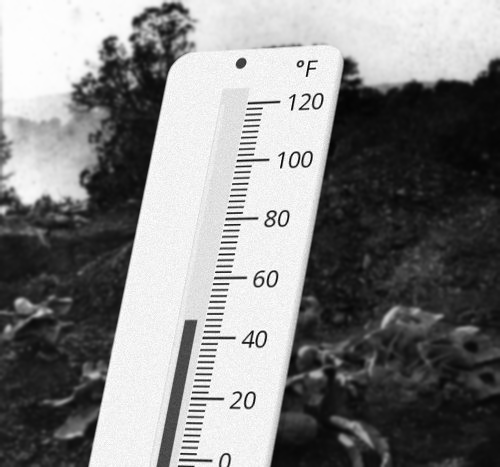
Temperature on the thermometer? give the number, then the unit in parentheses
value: 46 (°F)
